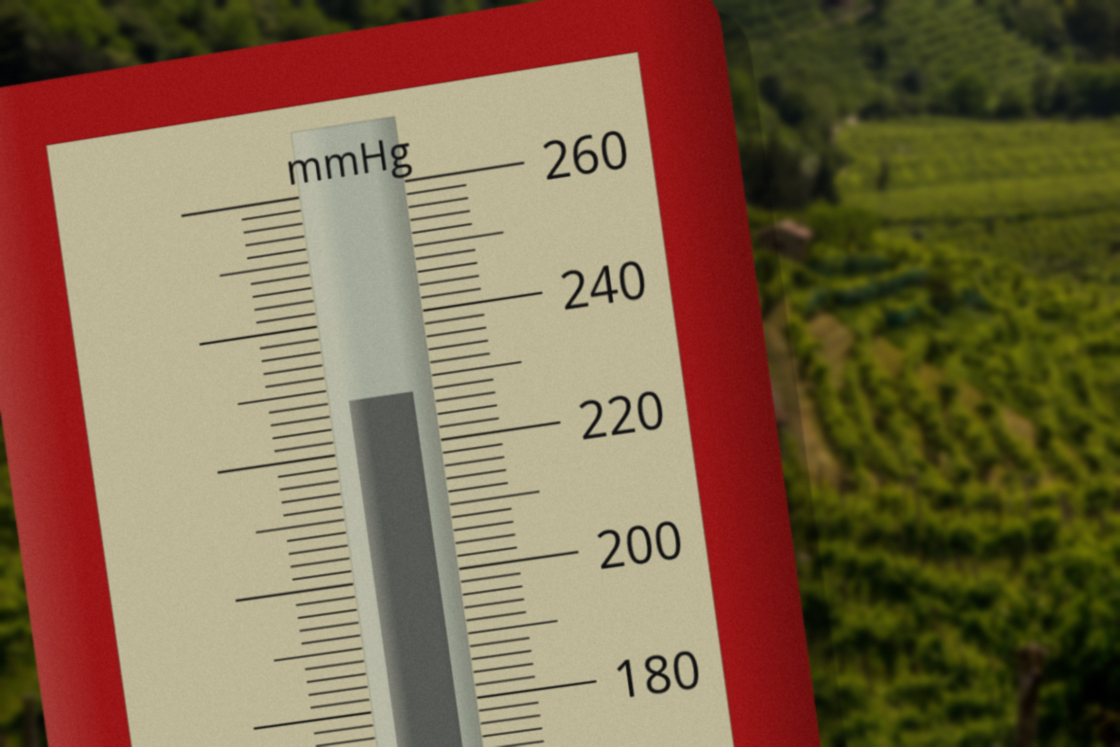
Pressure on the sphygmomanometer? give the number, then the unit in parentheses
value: 228 (mmHg)
